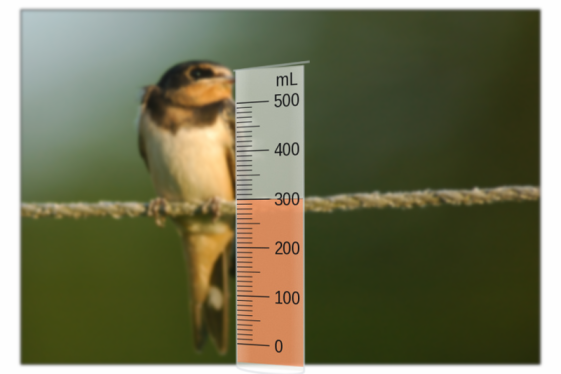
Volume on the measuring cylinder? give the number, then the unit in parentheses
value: 300 (mL)
